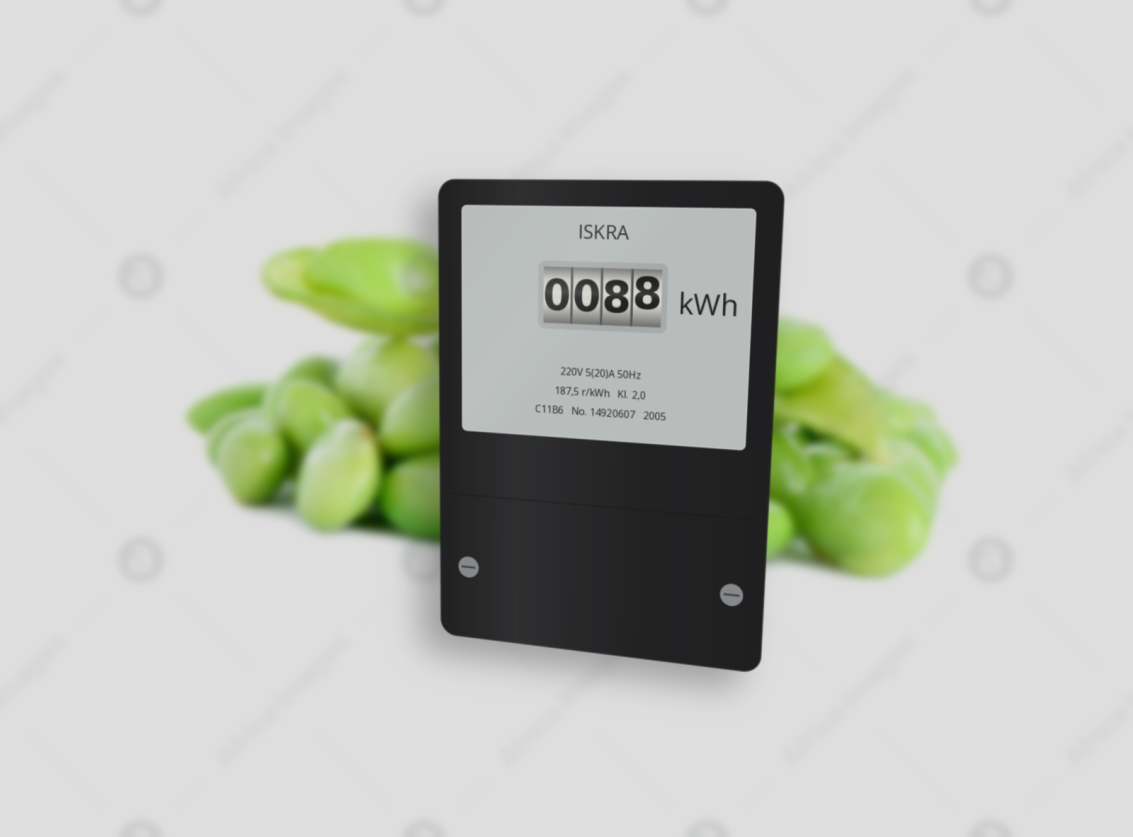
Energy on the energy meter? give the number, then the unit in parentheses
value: 88 (kWh)
